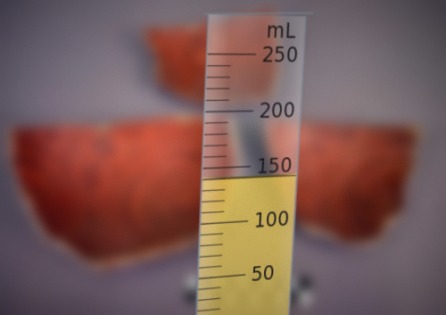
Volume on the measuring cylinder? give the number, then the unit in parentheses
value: 140 (mL)
